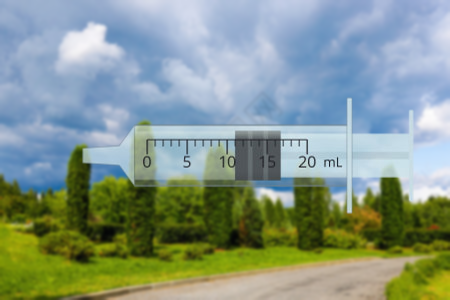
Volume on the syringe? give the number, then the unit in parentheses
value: 11 (mL)
